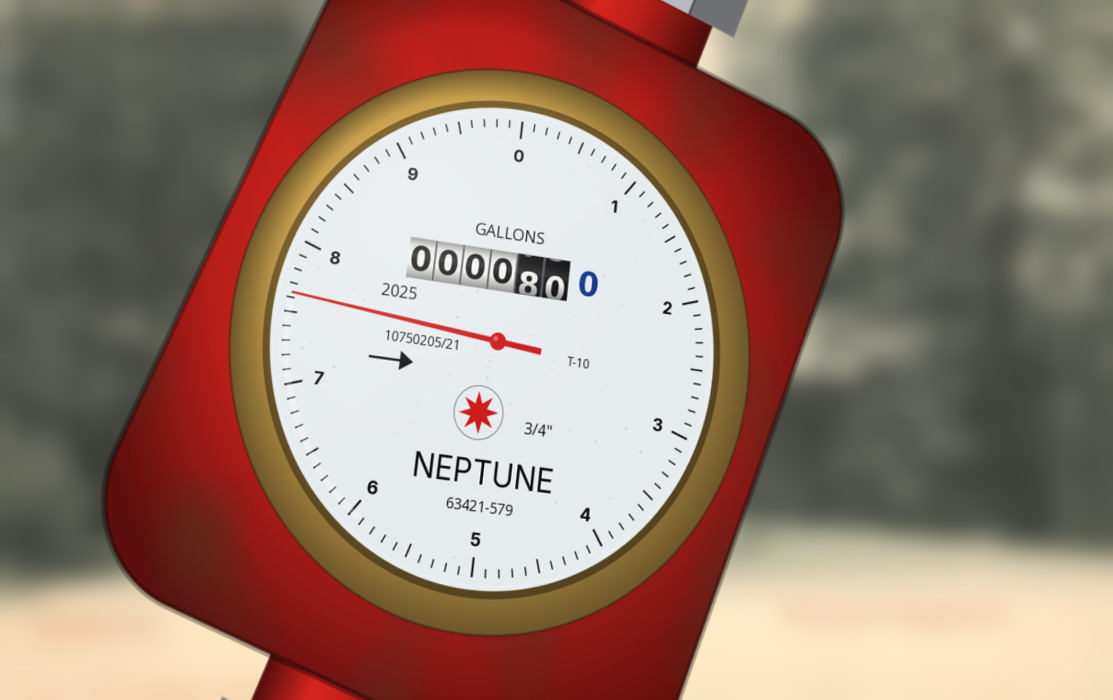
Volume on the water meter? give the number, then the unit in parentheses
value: 797.6 (gal)
